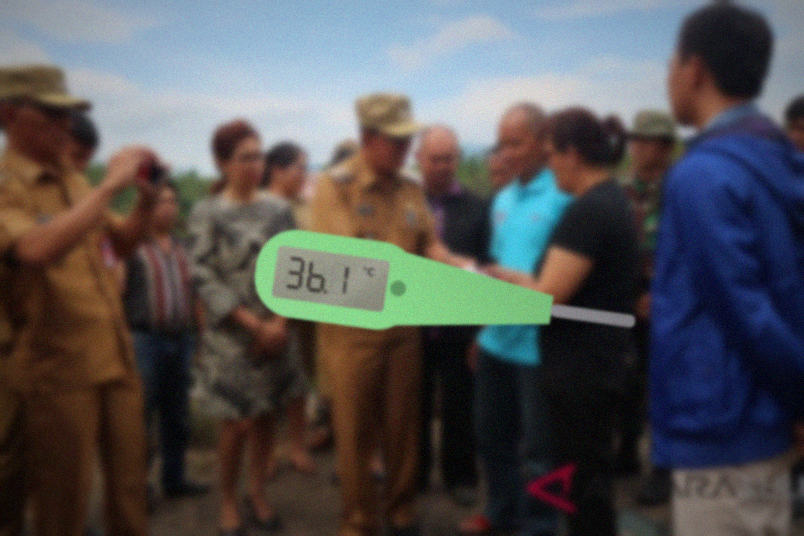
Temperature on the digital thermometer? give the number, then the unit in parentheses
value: 36.1 (°C)
